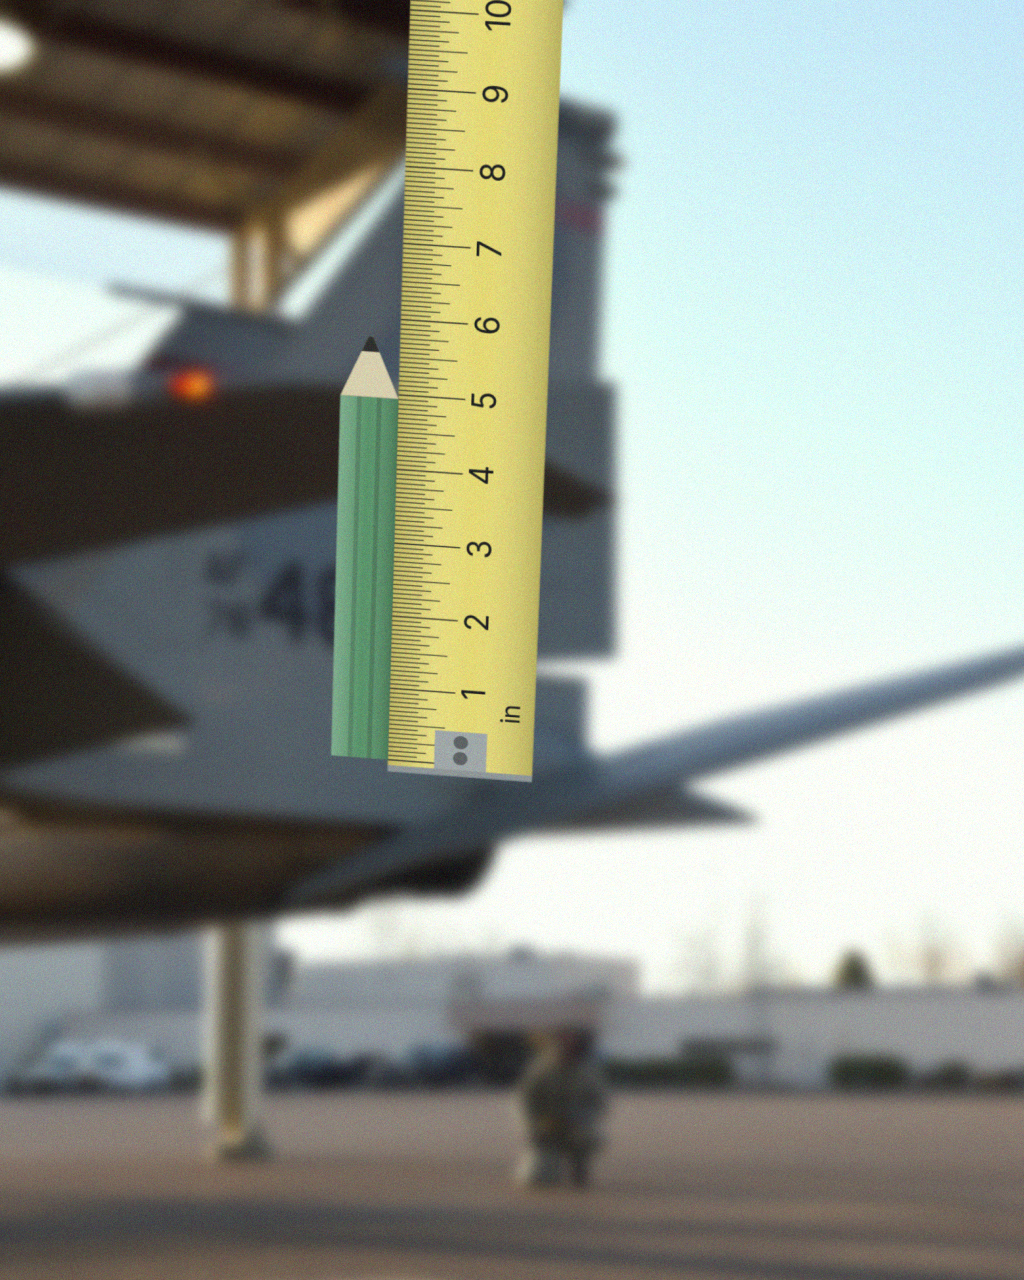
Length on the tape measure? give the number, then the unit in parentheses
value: 5.75 (in)
